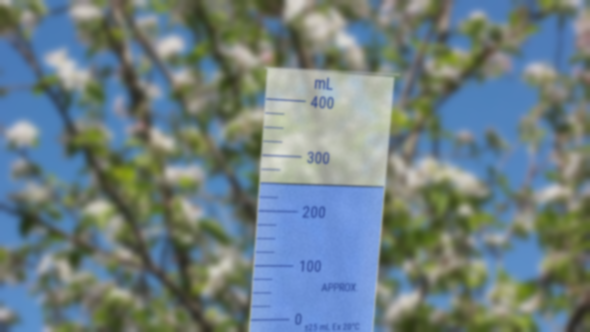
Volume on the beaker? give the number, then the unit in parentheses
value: 250 (mL)
